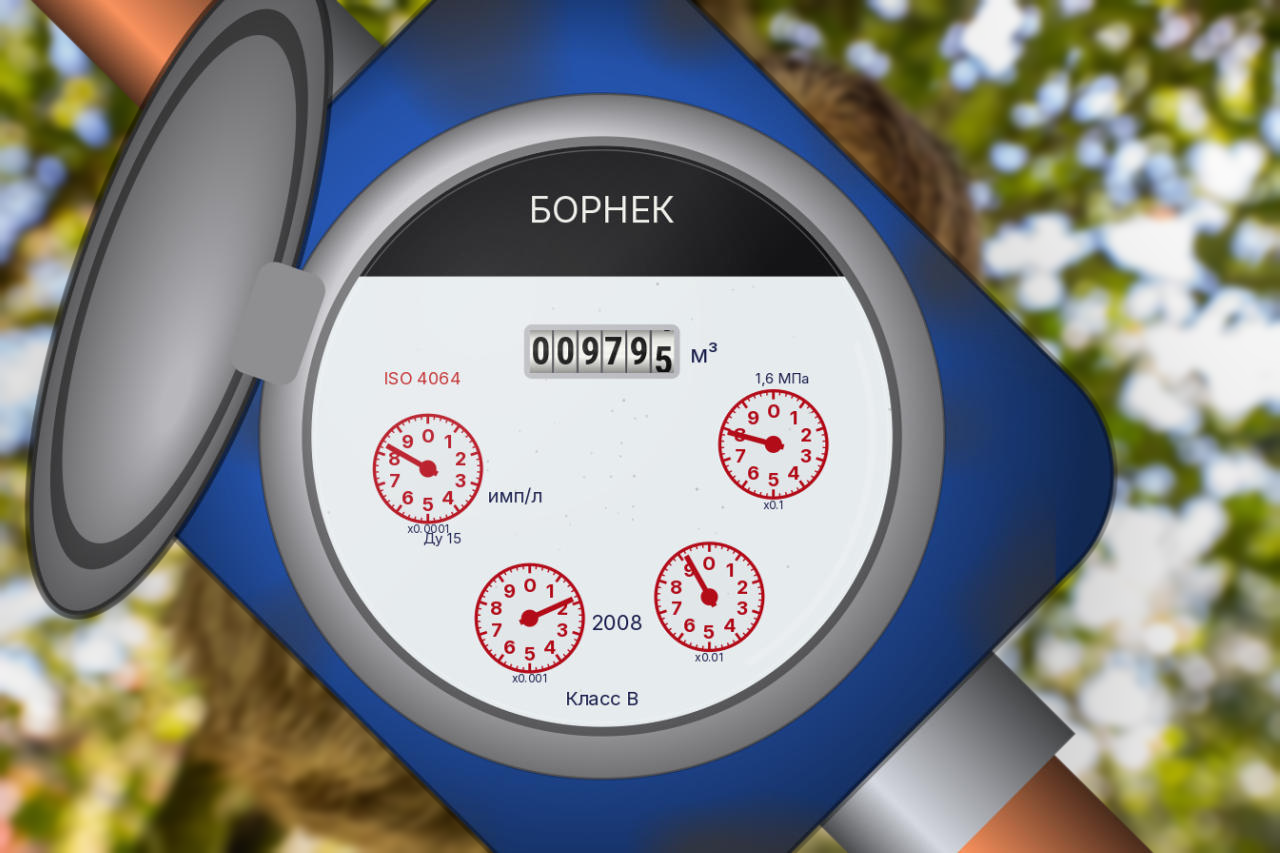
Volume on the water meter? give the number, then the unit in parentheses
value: 9794.7918 (m³)
